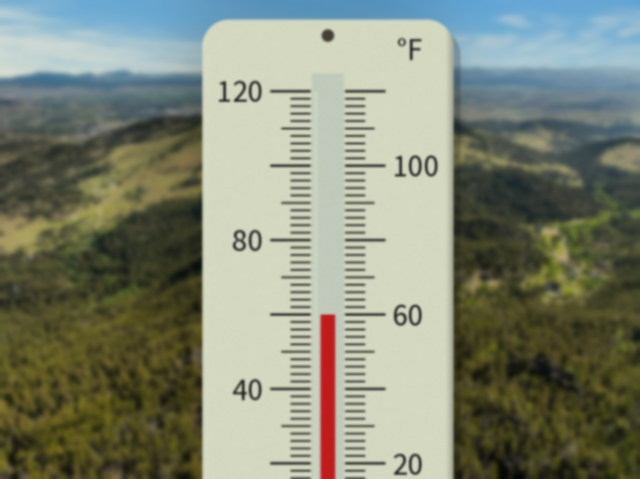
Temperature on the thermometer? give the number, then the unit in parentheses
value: 60 (°F)
